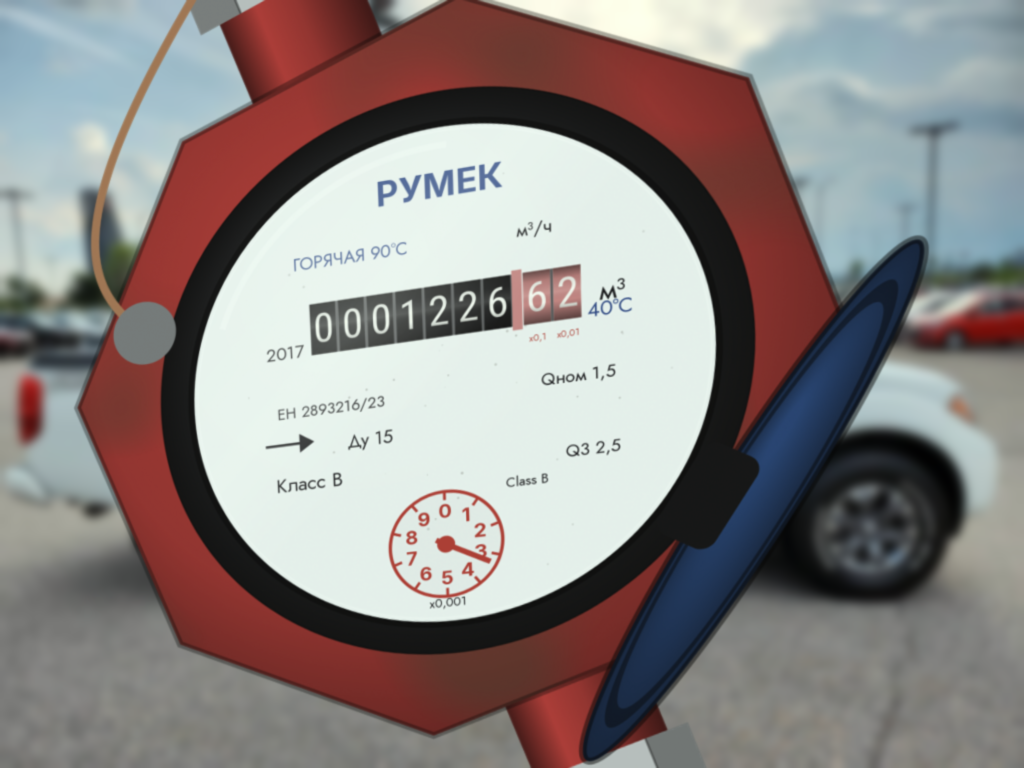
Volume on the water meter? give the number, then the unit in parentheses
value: 1226.623 (m³)
